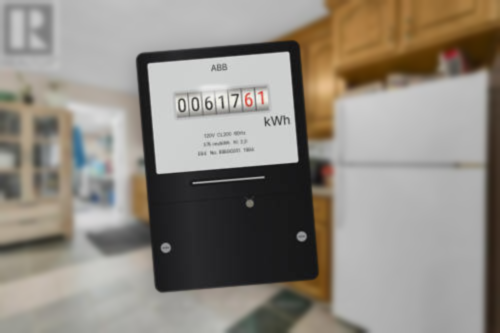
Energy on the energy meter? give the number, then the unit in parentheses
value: 617.61 (kWh)
